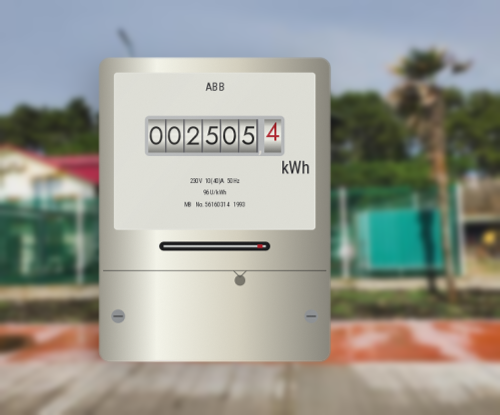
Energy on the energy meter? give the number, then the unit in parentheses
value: 2505.4 (kWh)
